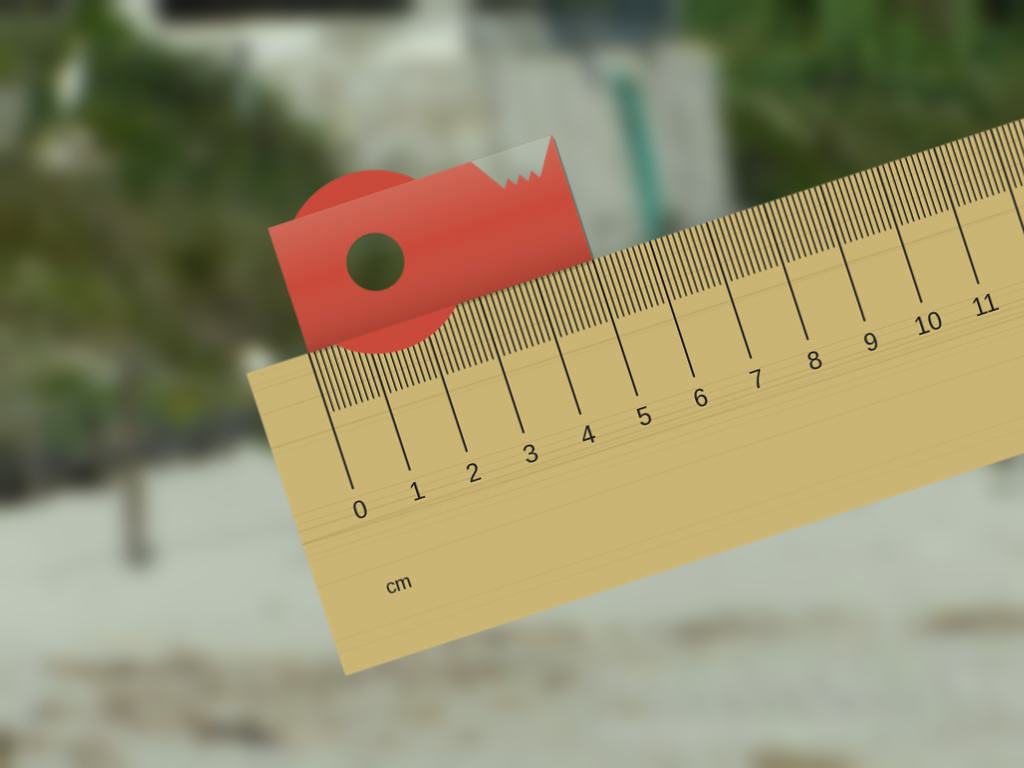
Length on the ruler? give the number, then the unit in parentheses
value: 5 (cm)
